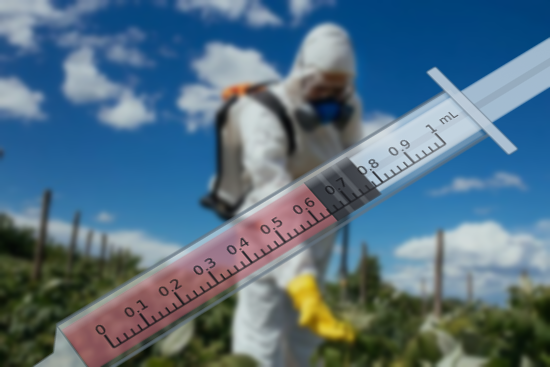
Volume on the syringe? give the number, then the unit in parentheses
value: 0.64 (mL)
